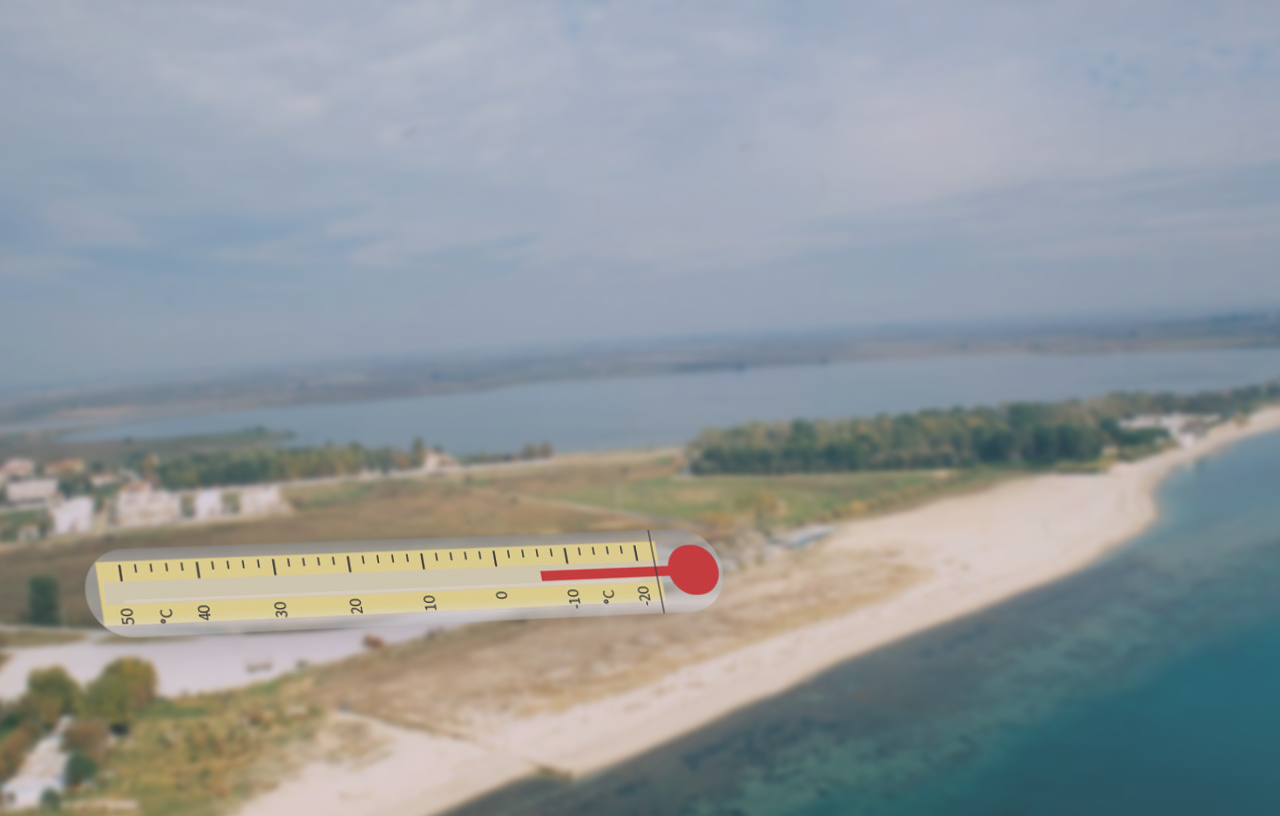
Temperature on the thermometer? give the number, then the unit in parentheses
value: -6 (°C)
